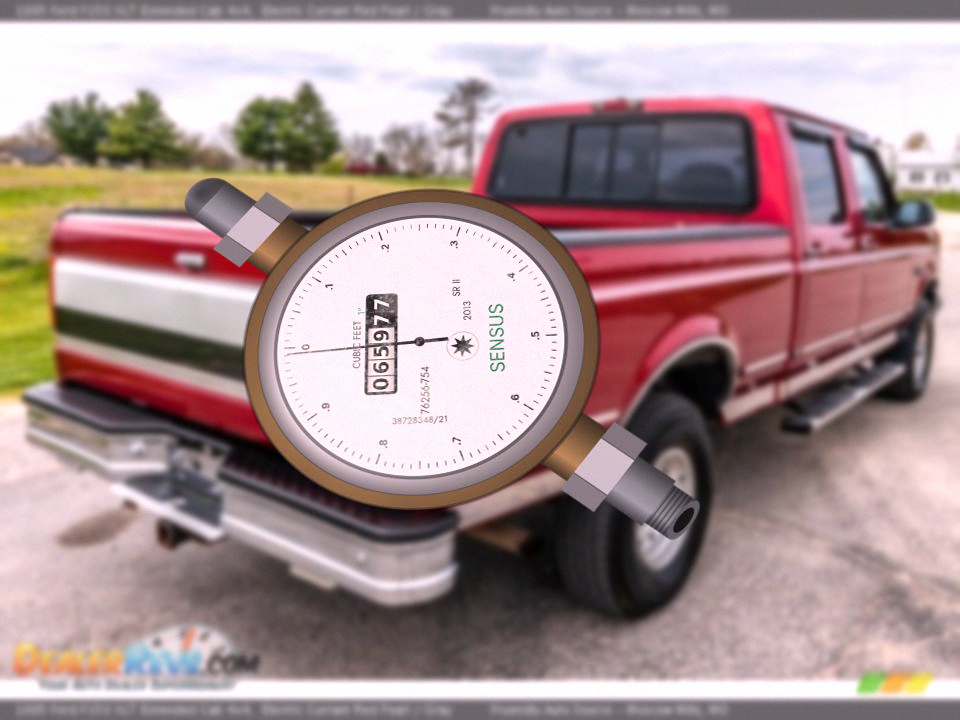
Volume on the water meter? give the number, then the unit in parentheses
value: 65976.99 (ft³)
